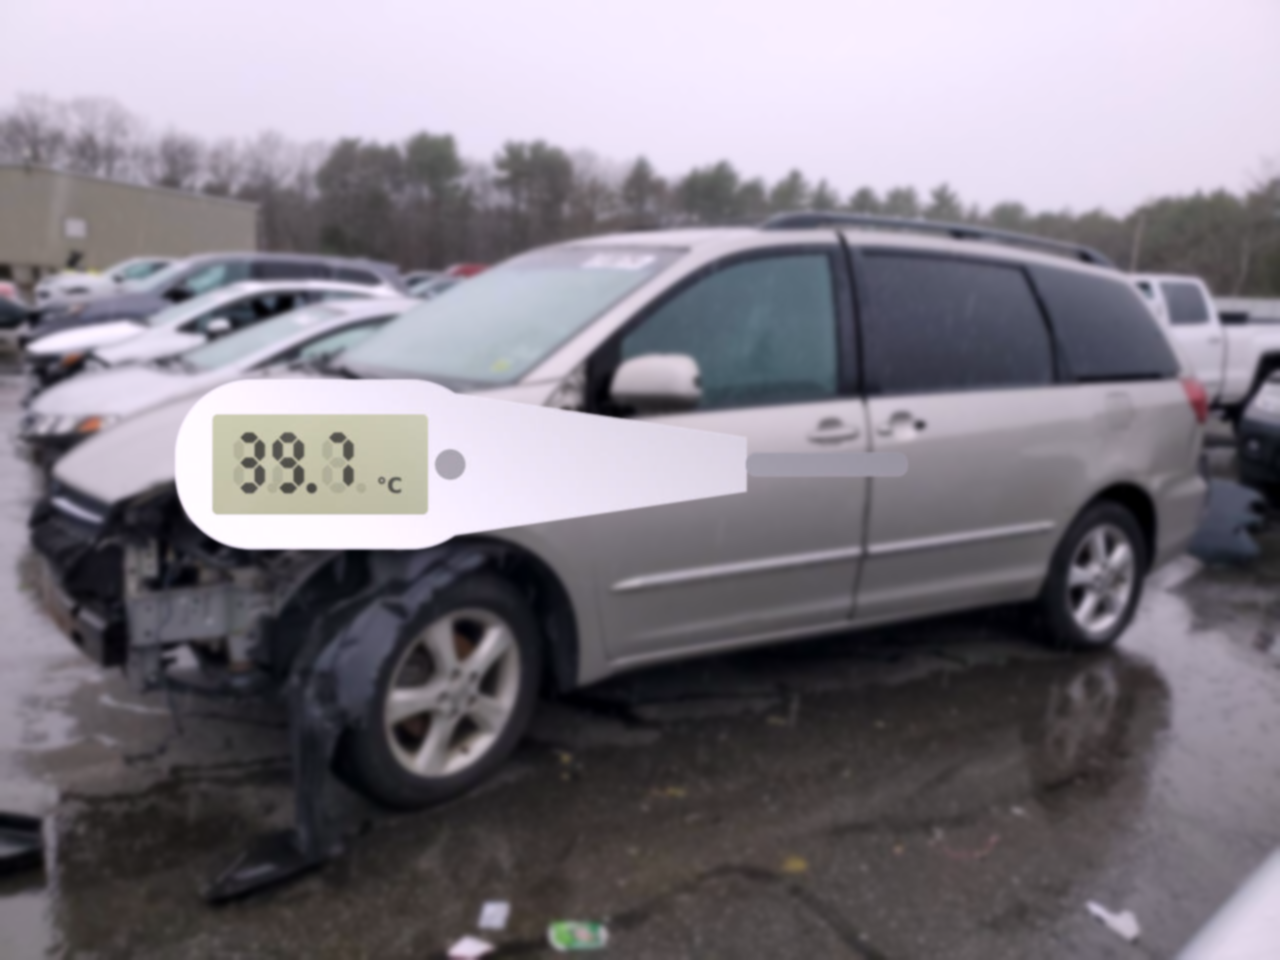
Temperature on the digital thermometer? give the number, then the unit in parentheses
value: 39.7 (°C)
